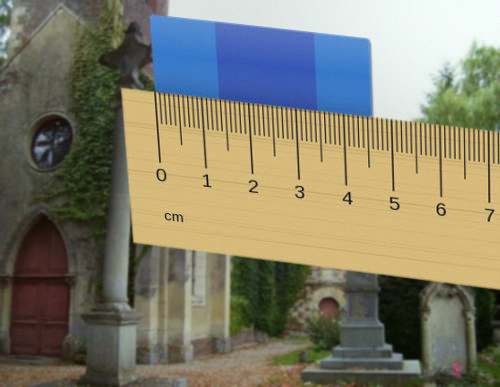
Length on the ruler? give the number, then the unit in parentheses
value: 4.6 (cm)
